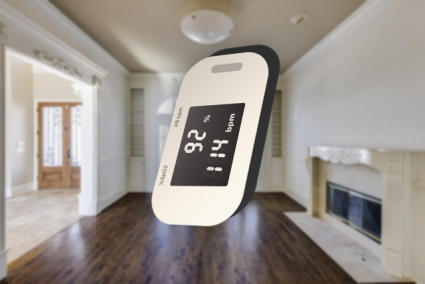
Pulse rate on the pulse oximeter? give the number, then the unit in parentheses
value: 114 (bpm)
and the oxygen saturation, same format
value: 92 (%)
